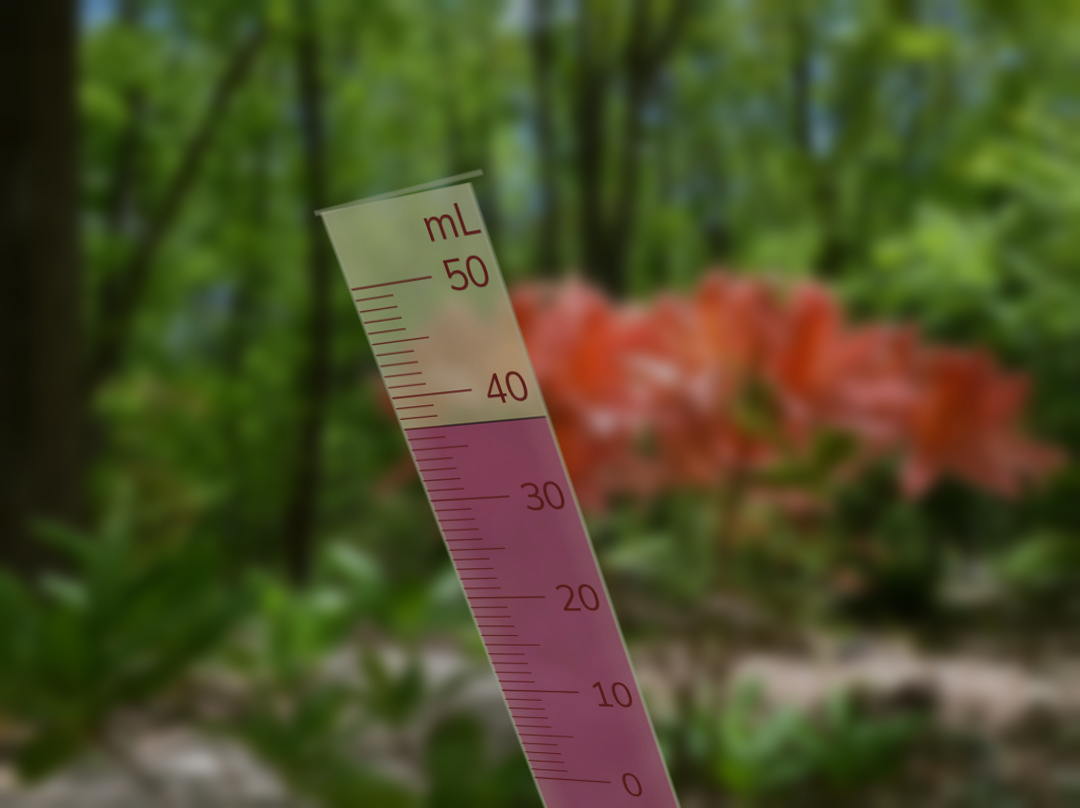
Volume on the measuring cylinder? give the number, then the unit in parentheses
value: 37 (mL)
